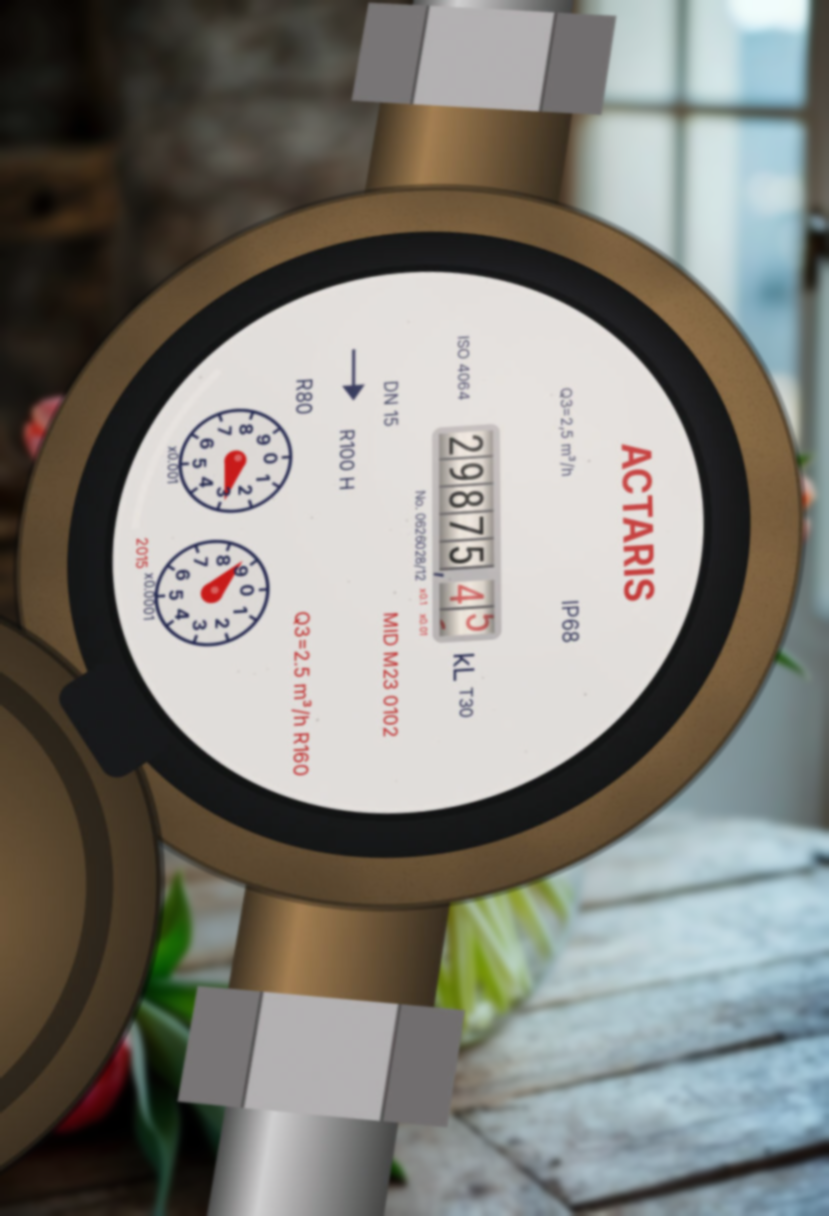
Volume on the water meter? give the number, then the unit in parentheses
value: 29875.4528 (kL)
